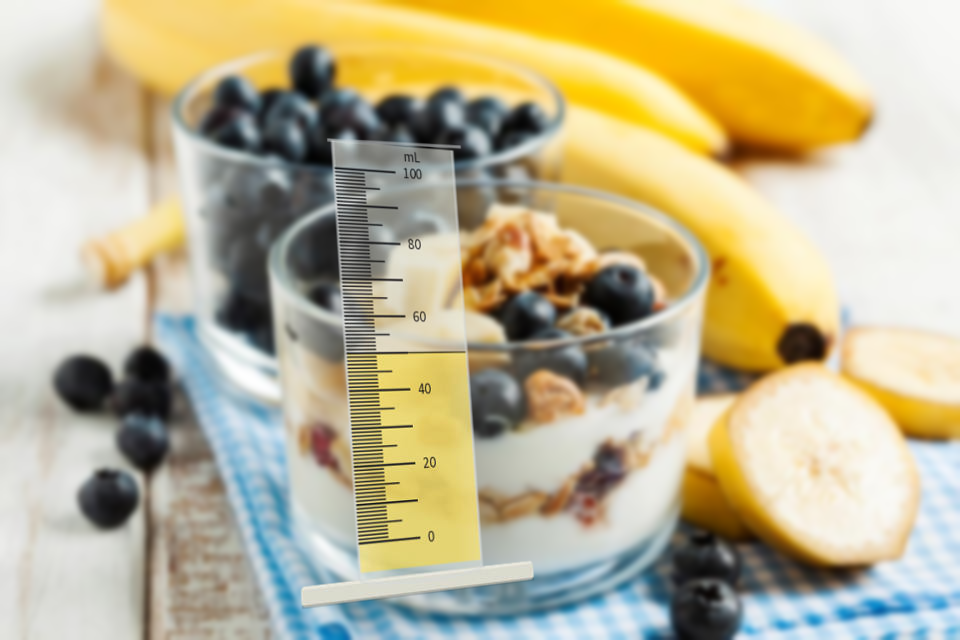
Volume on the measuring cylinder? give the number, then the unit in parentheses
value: 50 (mL)
